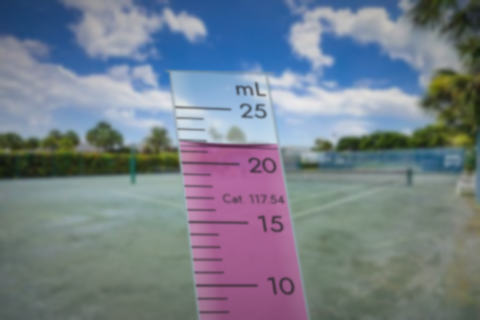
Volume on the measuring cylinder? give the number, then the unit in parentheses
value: 21.5 (mL)
